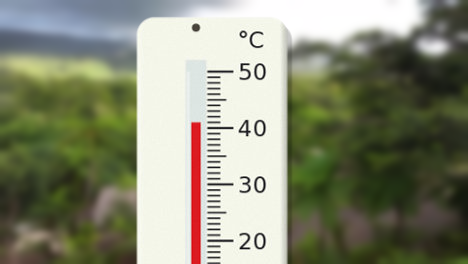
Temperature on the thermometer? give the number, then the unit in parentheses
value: 41 (°C)
